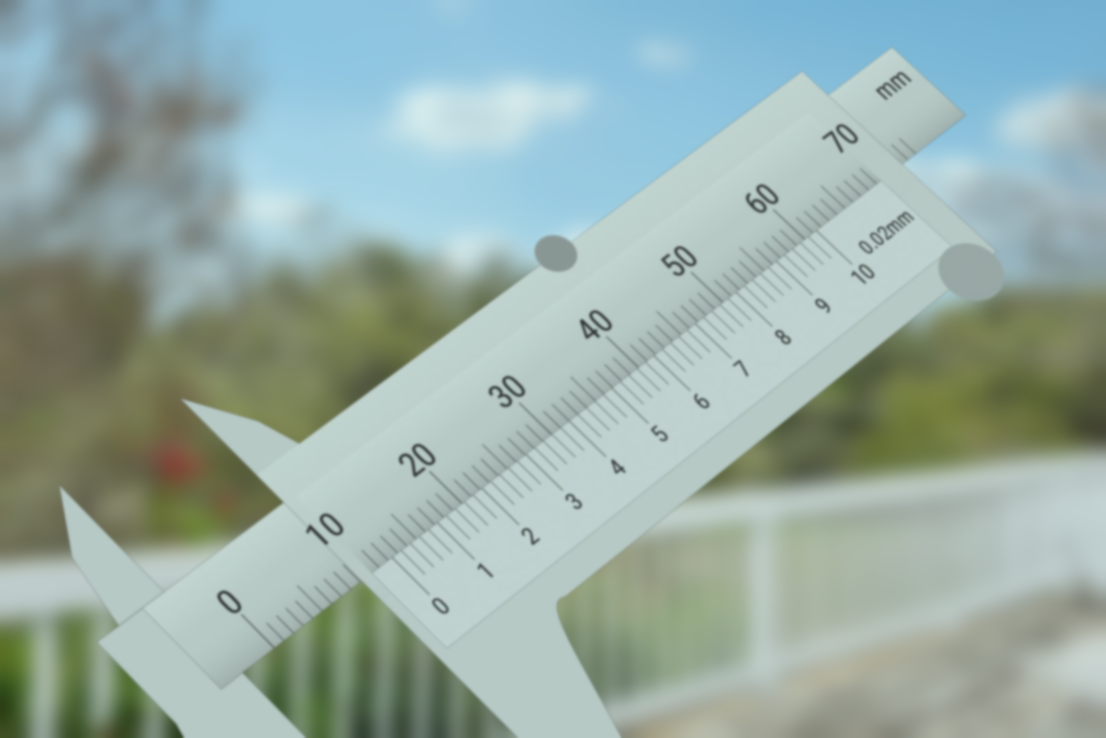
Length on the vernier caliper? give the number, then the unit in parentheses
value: 12.4 (mm)
